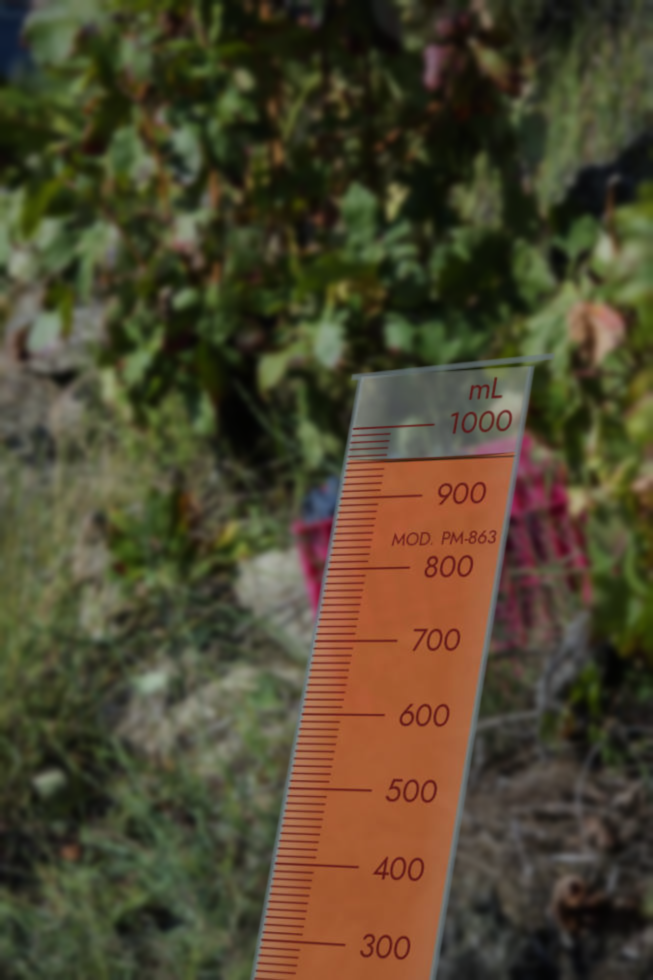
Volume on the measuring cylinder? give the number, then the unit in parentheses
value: 950 (mL)
